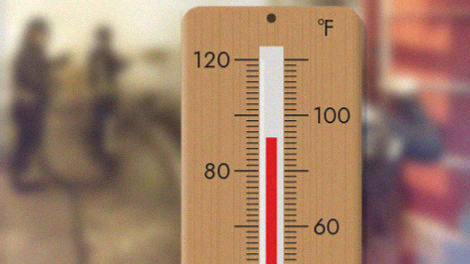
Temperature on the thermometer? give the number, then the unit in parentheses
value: 92 (°F)
